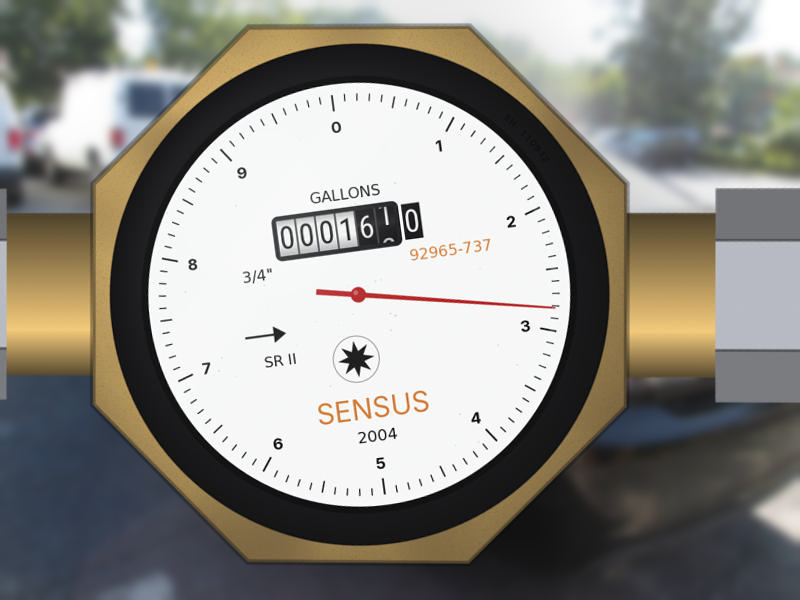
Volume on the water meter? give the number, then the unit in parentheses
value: 1612.8 (gal)
